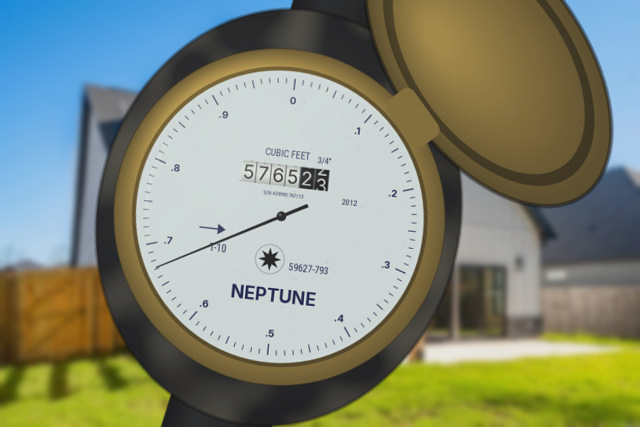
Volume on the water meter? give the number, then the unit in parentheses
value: 576522.67 (ft³)
